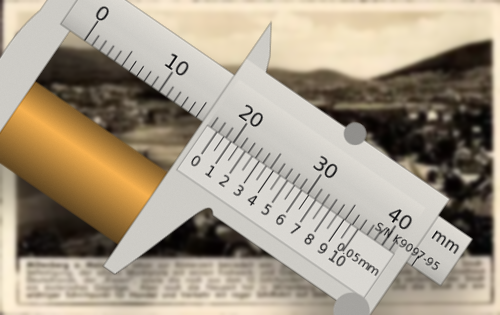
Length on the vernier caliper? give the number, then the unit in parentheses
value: 17.8 (mm)
